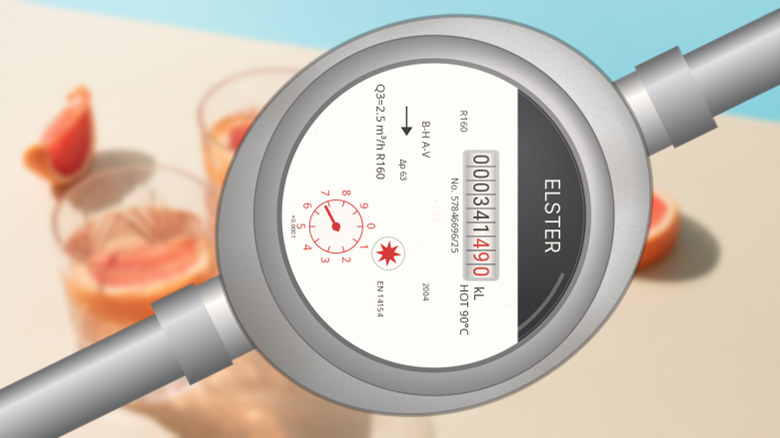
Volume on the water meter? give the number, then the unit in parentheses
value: 341.4906 (kL)
